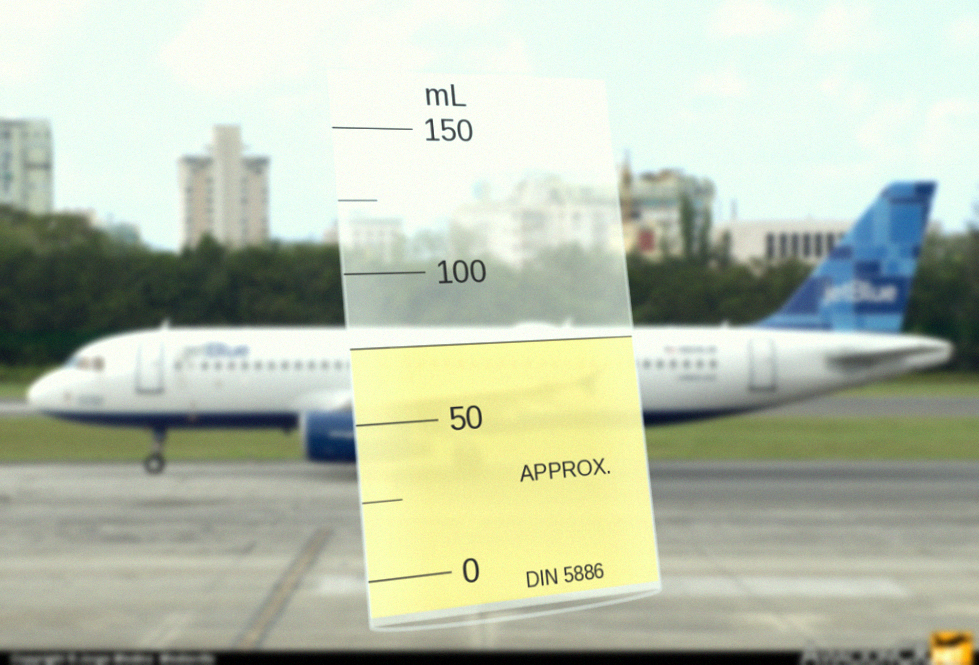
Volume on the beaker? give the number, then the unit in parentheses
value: 75 (mL)
